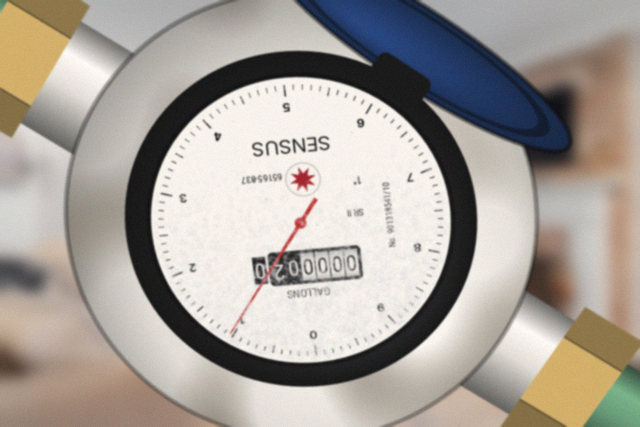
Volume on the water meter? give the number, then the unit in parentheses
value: 21.0 (gal)
